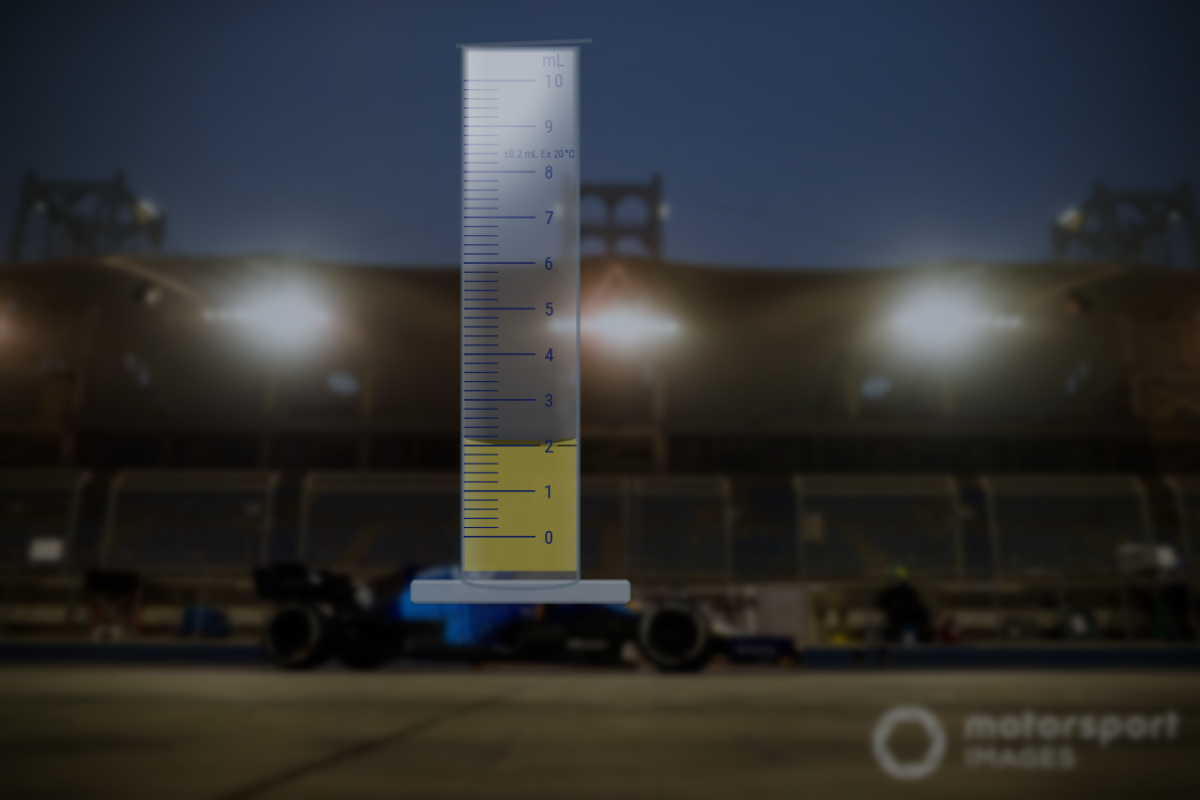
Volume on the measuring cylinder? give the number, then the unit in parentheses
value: 2 (mL)
